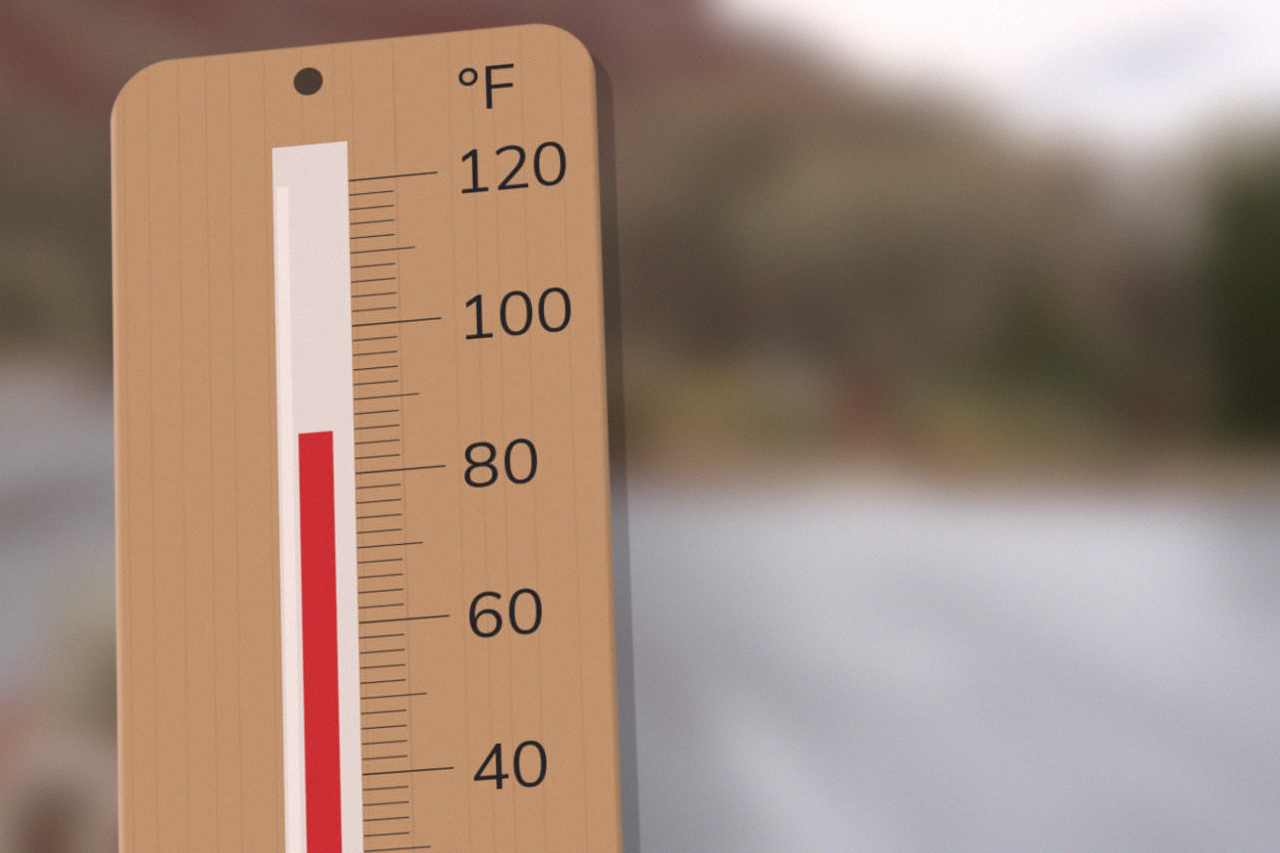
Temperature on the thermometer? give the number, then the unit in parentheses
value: 86 (°F)
